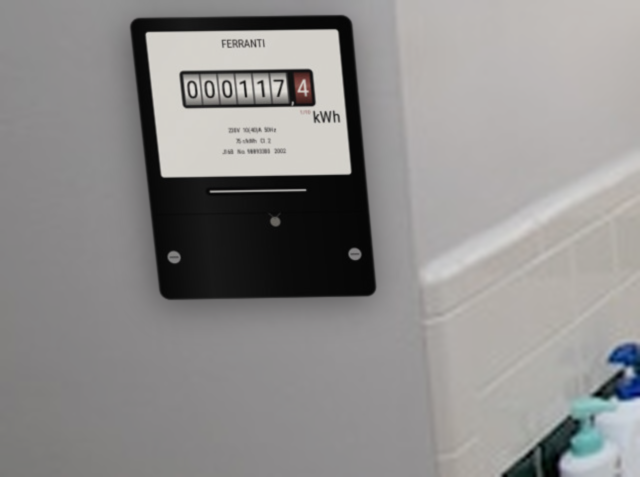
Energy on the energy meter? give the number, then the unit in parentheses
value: 117.4 (kWh)
